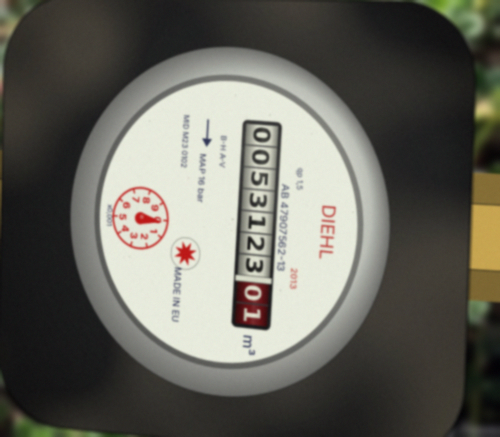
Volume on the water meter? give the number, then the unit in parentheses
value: 53123.010 (m³)
